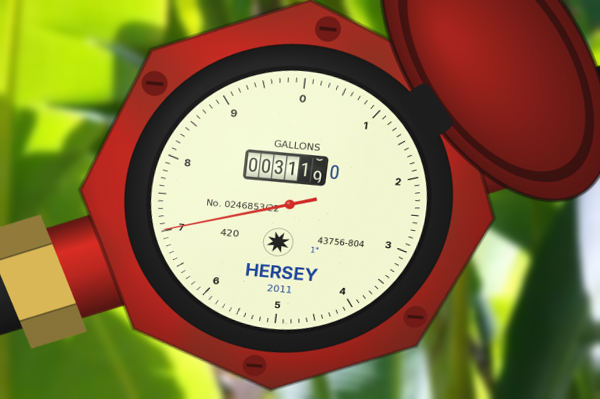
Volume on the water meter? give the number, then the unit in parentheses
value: 31187.0 (gal)
